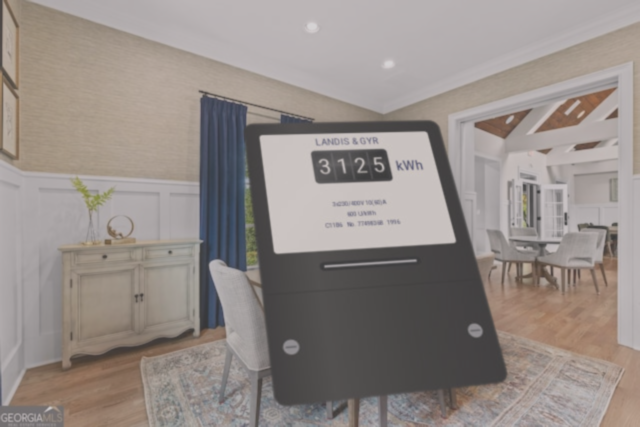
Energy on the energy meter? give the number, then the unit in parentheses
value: 3125 (kWh)
